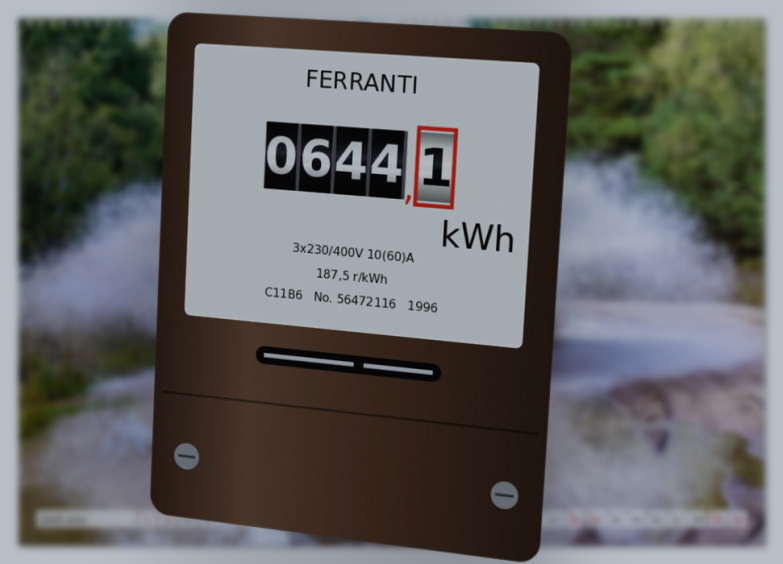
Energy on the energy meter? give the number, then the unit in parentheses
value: 644.1 (kWh)
